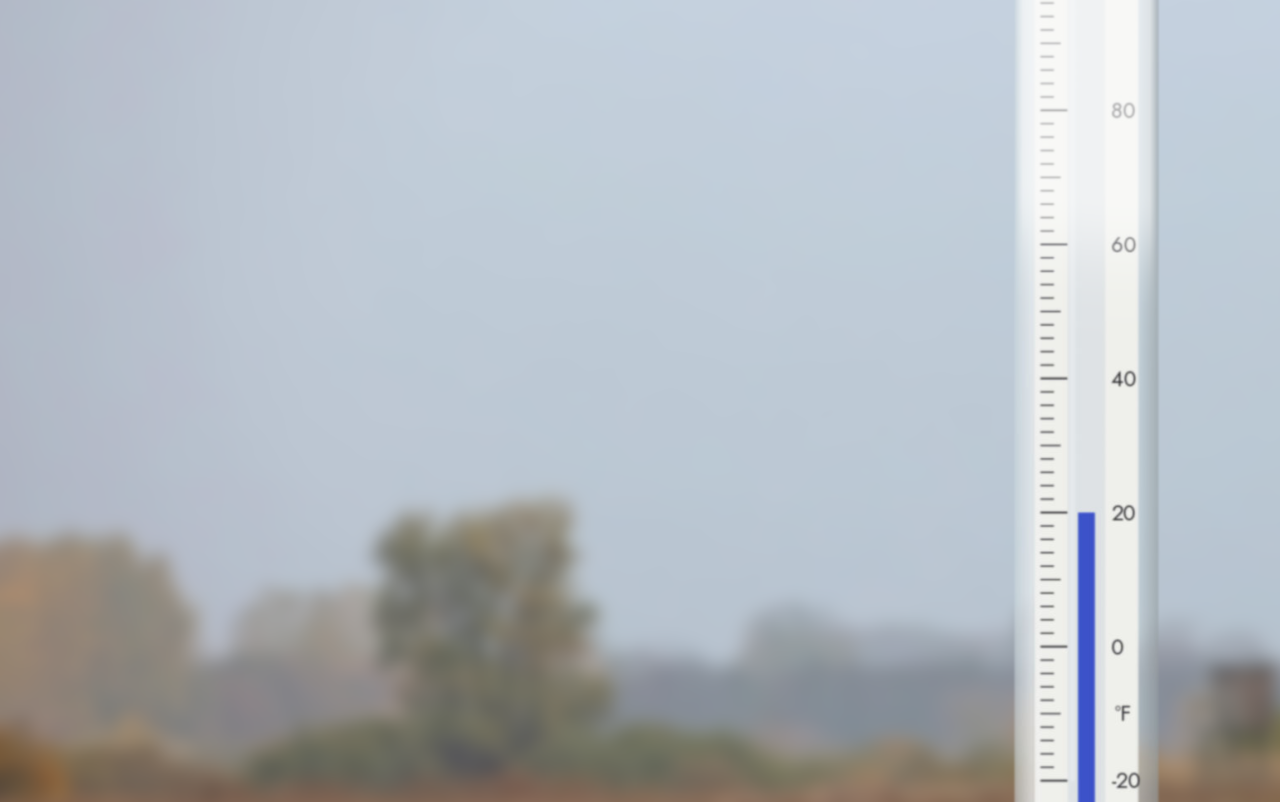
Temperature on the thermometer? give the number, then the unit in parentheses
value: 20 (°F)
